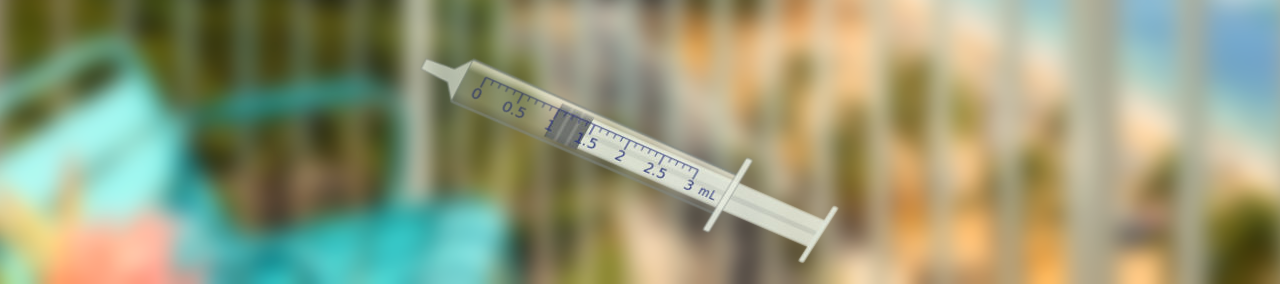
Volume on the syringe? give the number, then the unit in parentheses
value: 1 (mL)
